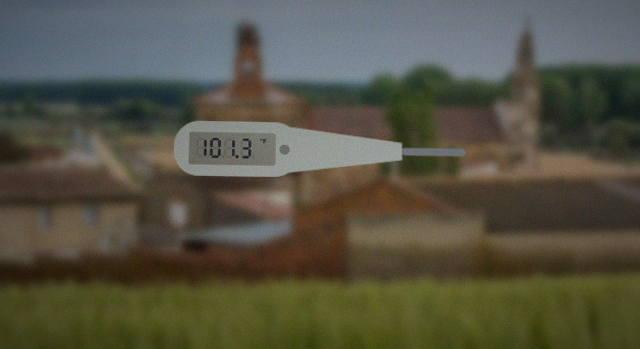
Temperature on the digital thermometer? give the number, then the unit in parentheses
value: 101.3 (°F)
